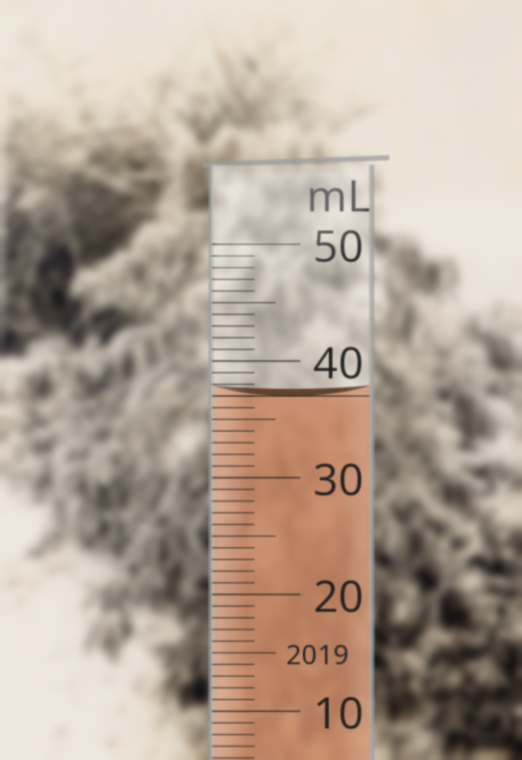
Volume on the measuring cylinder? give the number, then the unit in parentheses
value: 37 (mL)
